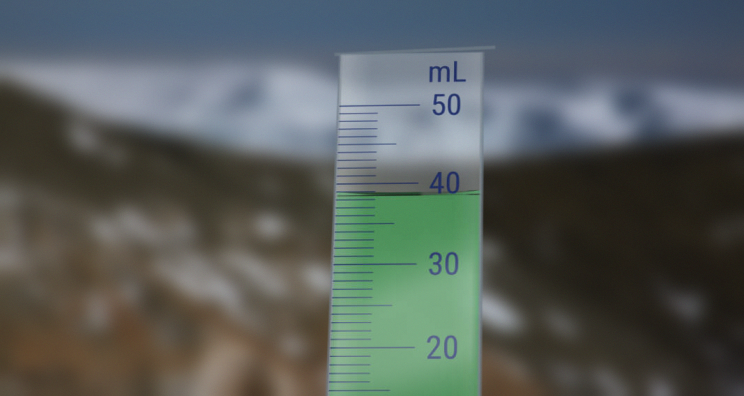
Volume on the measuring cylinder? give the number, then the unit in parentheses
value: 38.5 (mL)
